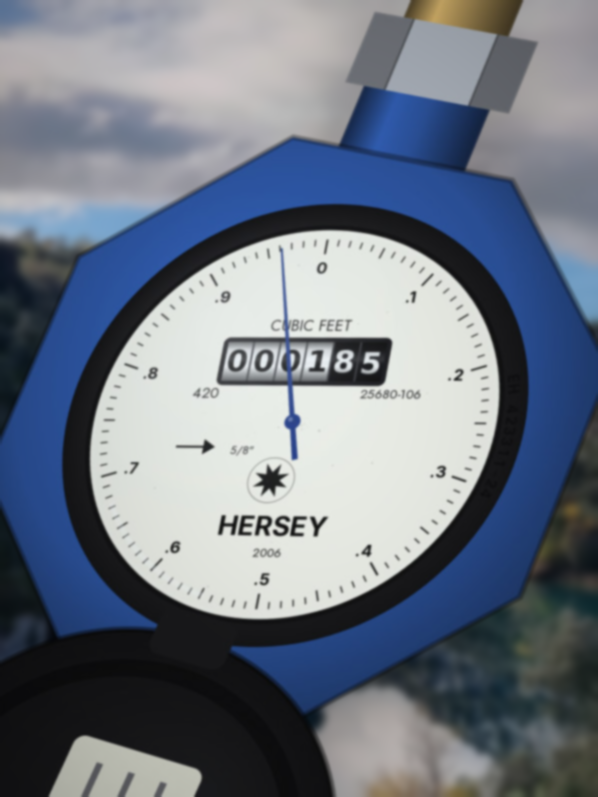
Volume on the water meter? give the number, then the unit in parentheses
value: 184.96 (ft³)
